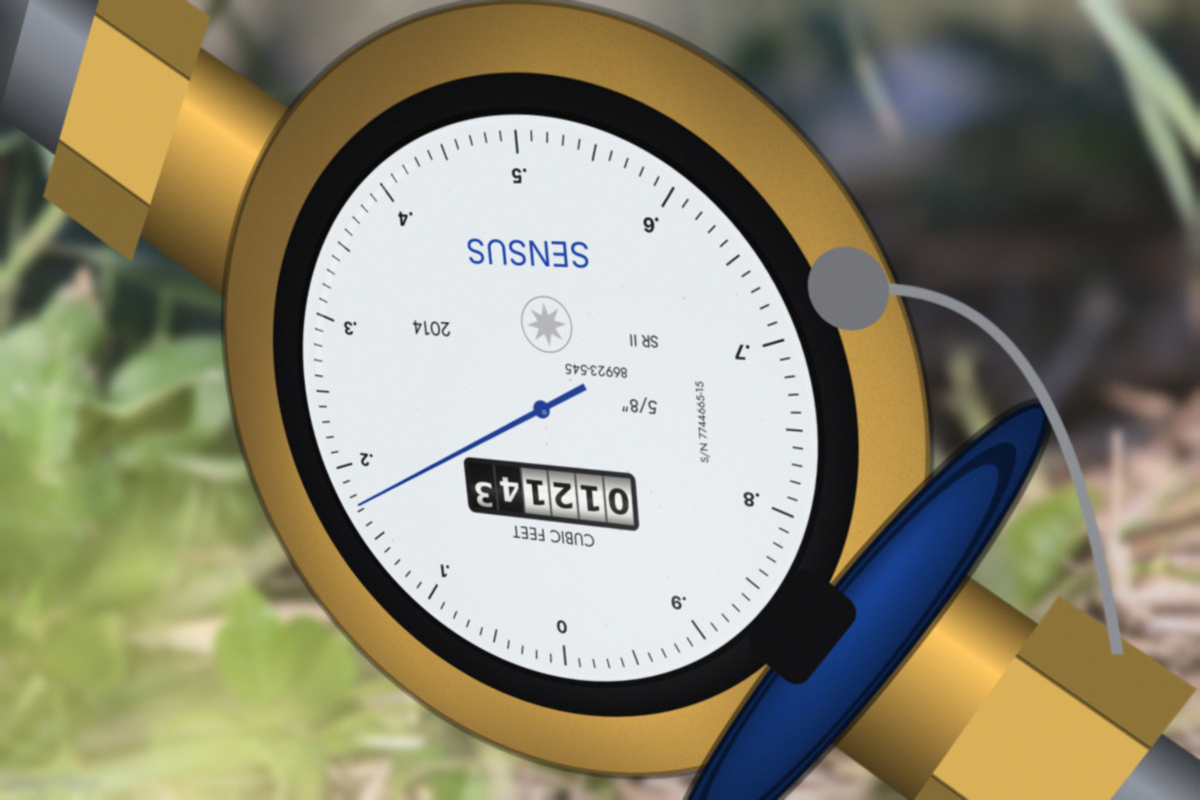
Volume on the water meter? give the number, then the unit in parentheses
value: 12143.17 (ft³)
